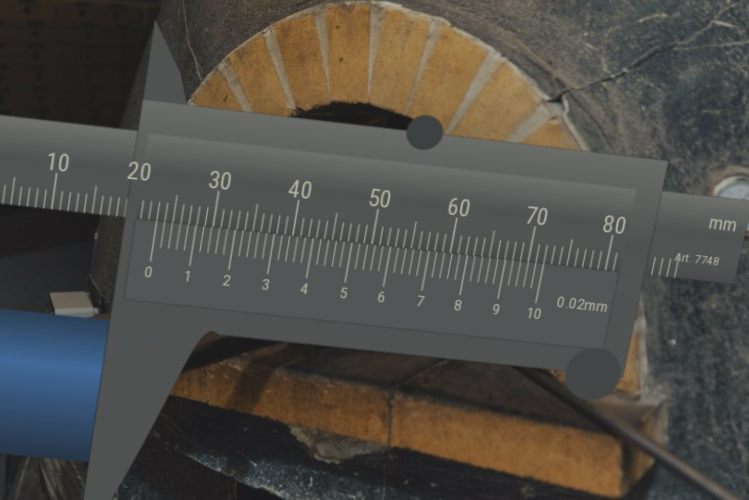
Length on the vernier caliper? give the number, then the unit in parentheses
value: 23.0 (mm)
